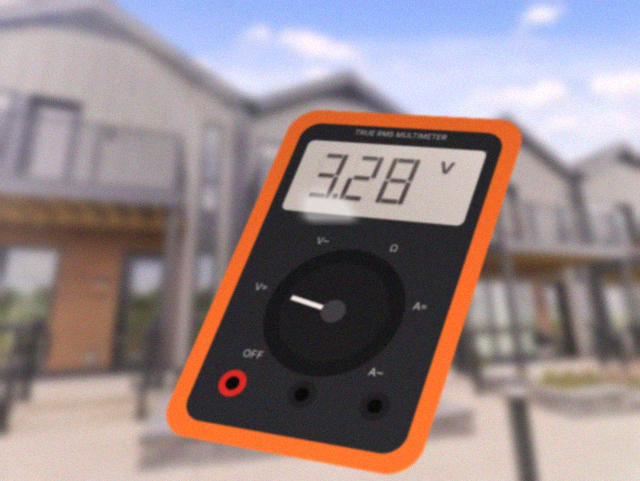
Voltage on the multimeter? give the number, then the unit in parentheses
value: 3.28 (V)
